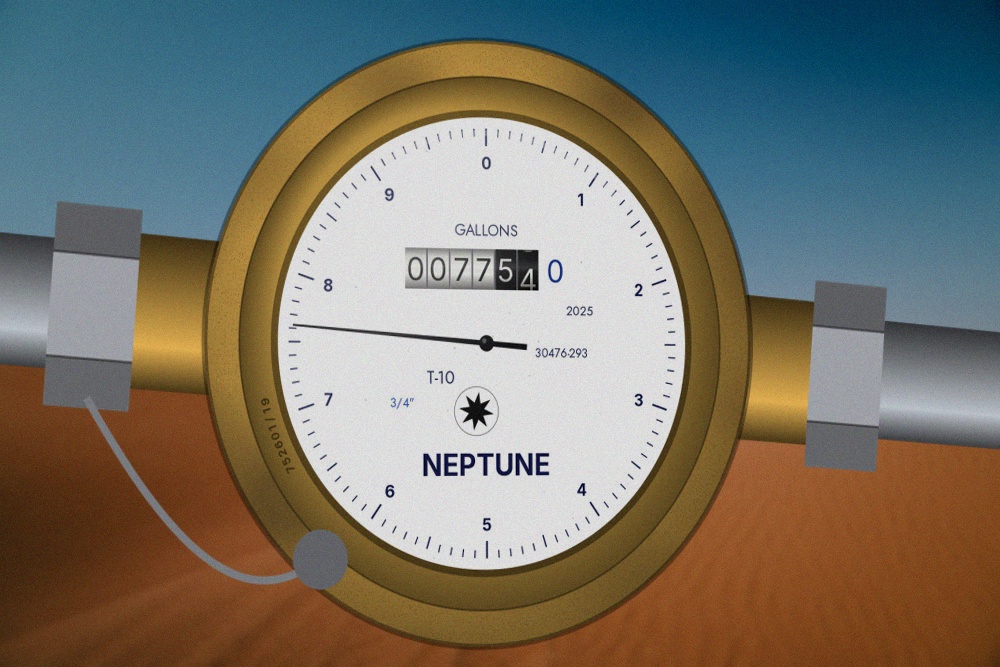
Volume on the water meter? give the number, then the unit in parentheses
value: 77537.6 (gal)
